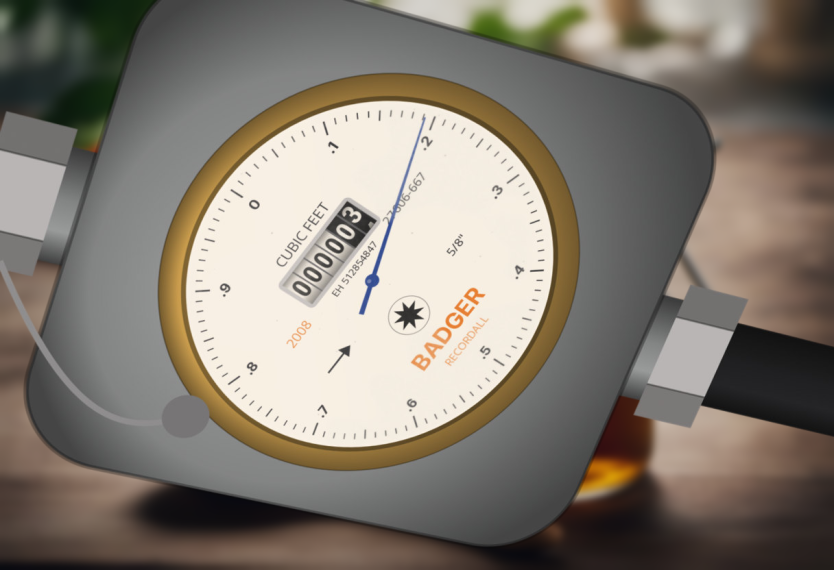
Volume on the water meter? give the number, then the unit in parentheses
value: 3.19 (ft³)
